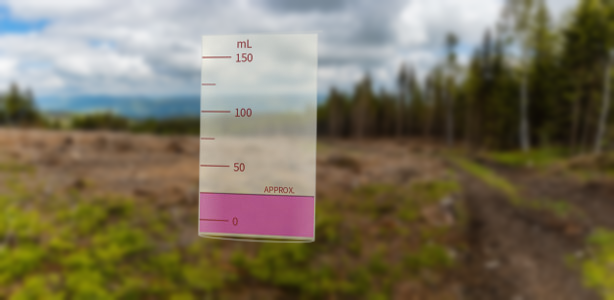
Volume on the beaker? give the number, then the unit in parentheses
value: 25 (mL)
